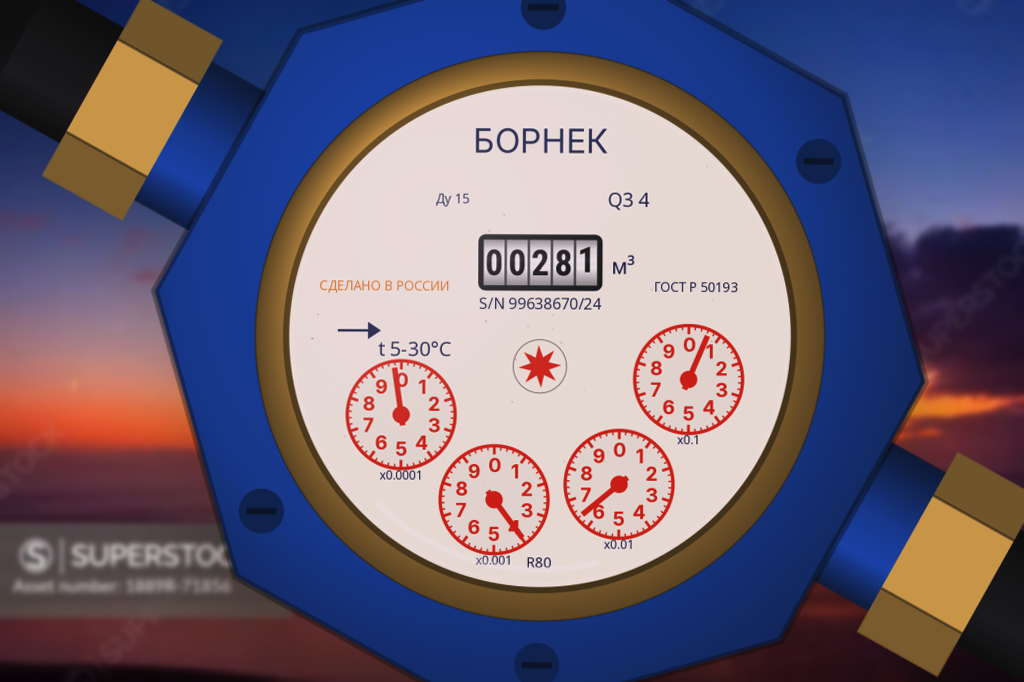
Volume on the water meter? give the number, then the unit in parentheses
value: 281.0639 (m³)
